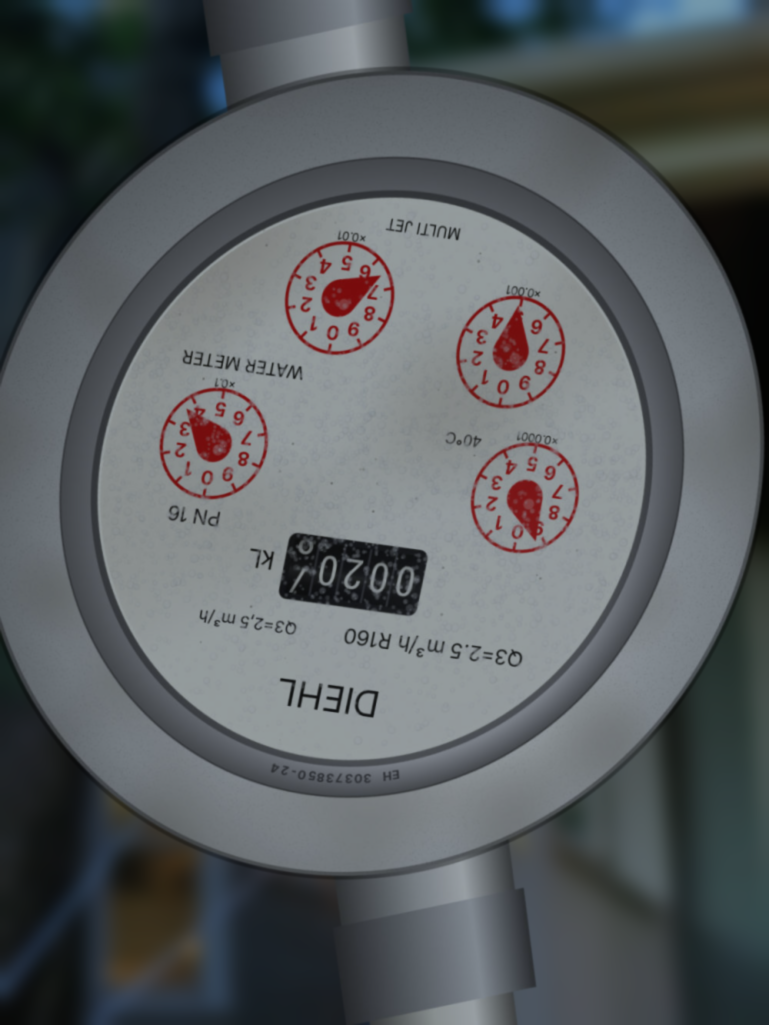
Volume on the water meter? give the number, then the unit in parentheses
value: 207.3649 (kL)
